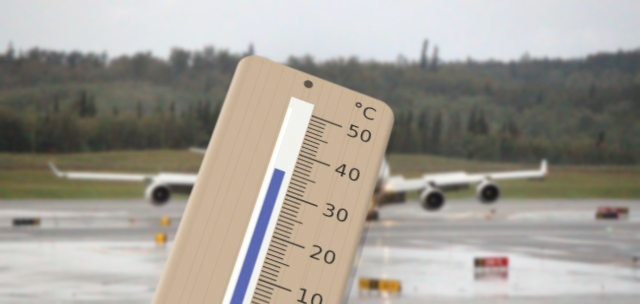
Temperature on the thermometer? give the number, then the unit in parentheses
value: 35 (°C)
